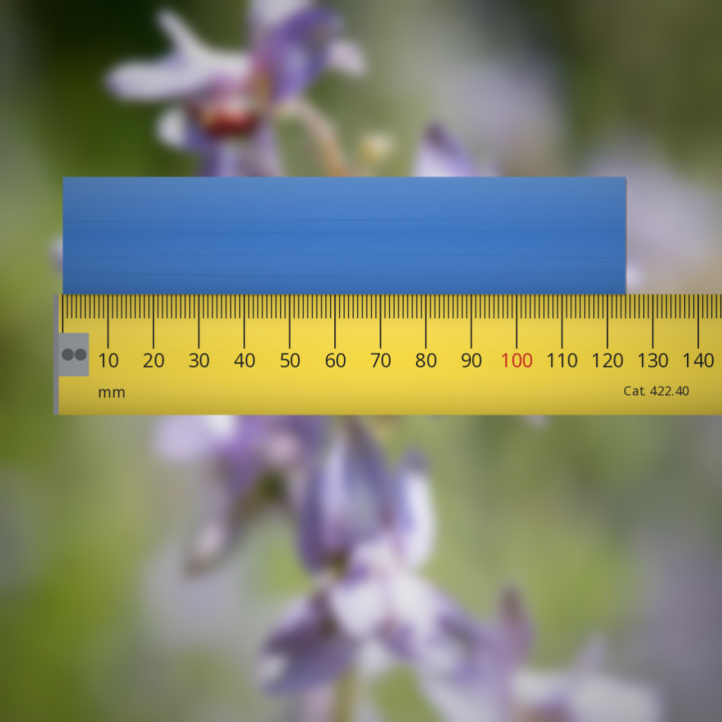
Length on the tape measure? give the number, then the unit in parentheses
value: 124 (mm)
